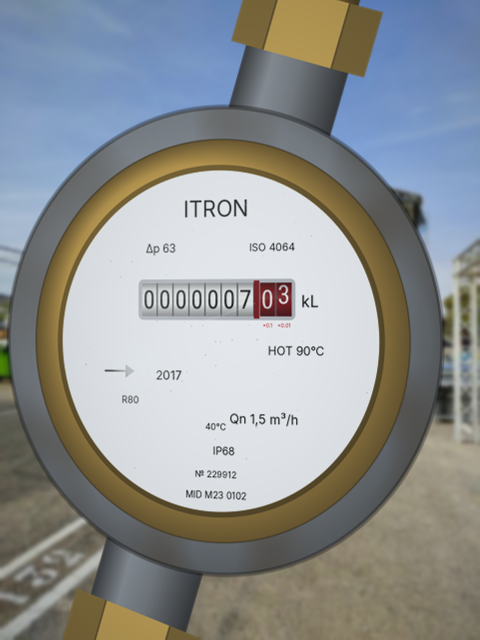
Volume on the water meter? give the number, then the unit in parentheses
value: 7.03 (kL)
